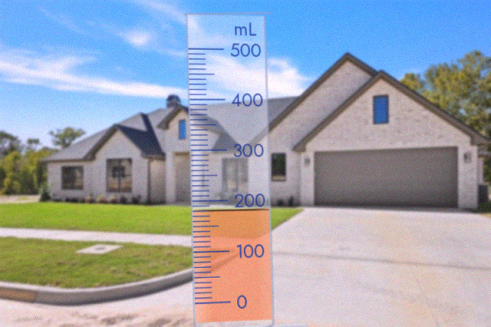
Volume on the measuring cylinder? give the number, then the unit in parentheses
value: 180 (mL)
